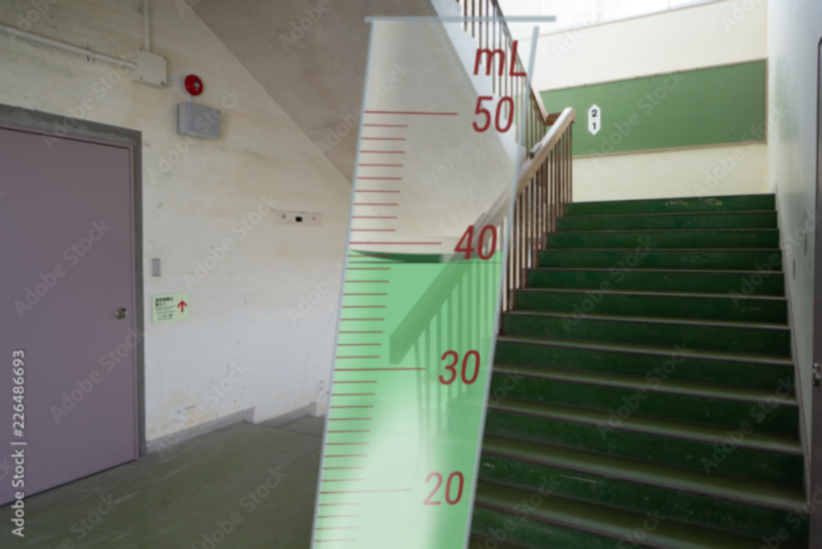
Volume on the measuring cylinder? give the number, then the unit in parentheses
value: 38.5 (mL)
